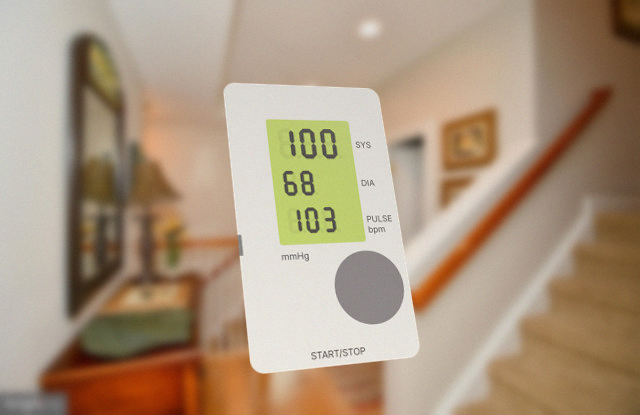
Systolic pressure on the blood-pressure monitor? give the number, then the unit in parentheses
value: 100 (mmHg)
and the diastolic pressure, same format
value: 68 (mmHg)
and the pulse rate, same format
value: 103 (bpm)
